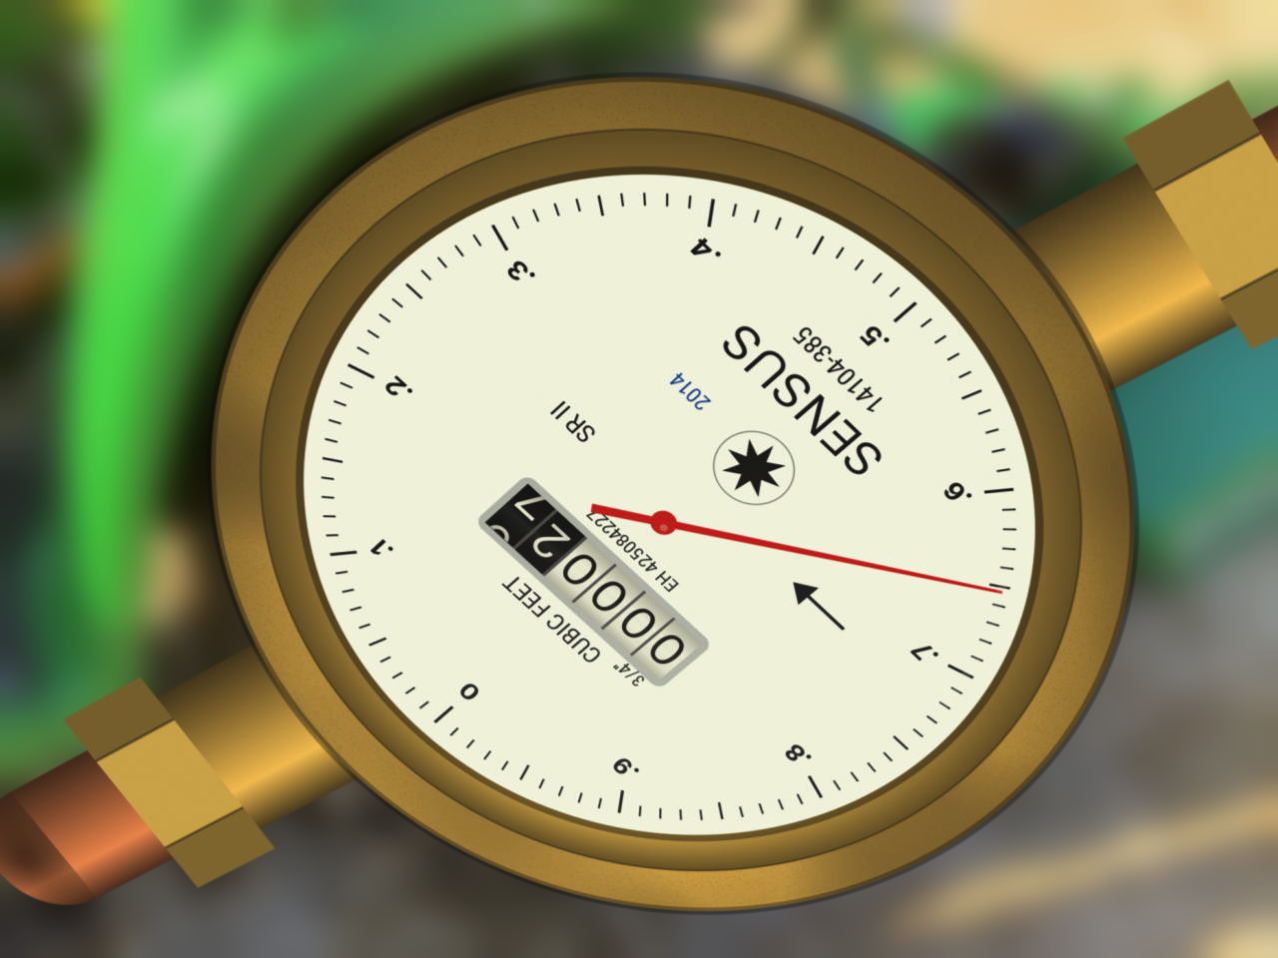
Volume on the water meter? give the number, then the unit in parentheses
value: 26.65 (ft³)
